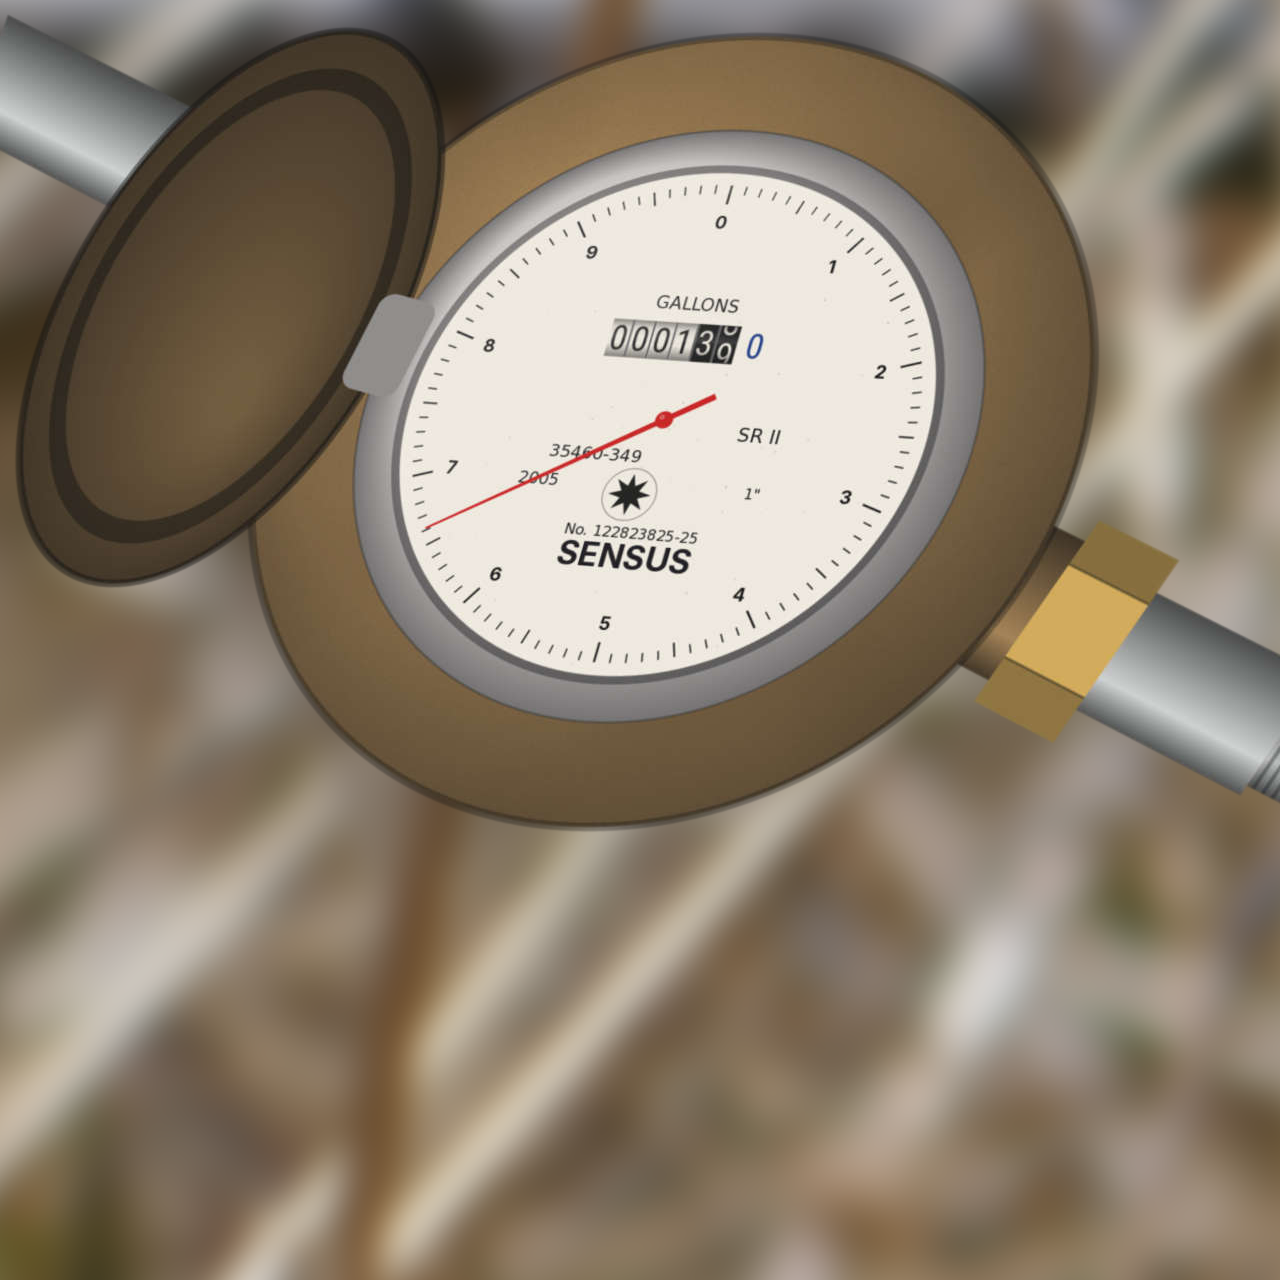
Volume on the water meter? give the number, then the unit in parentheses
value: 1386.6 (gal)
